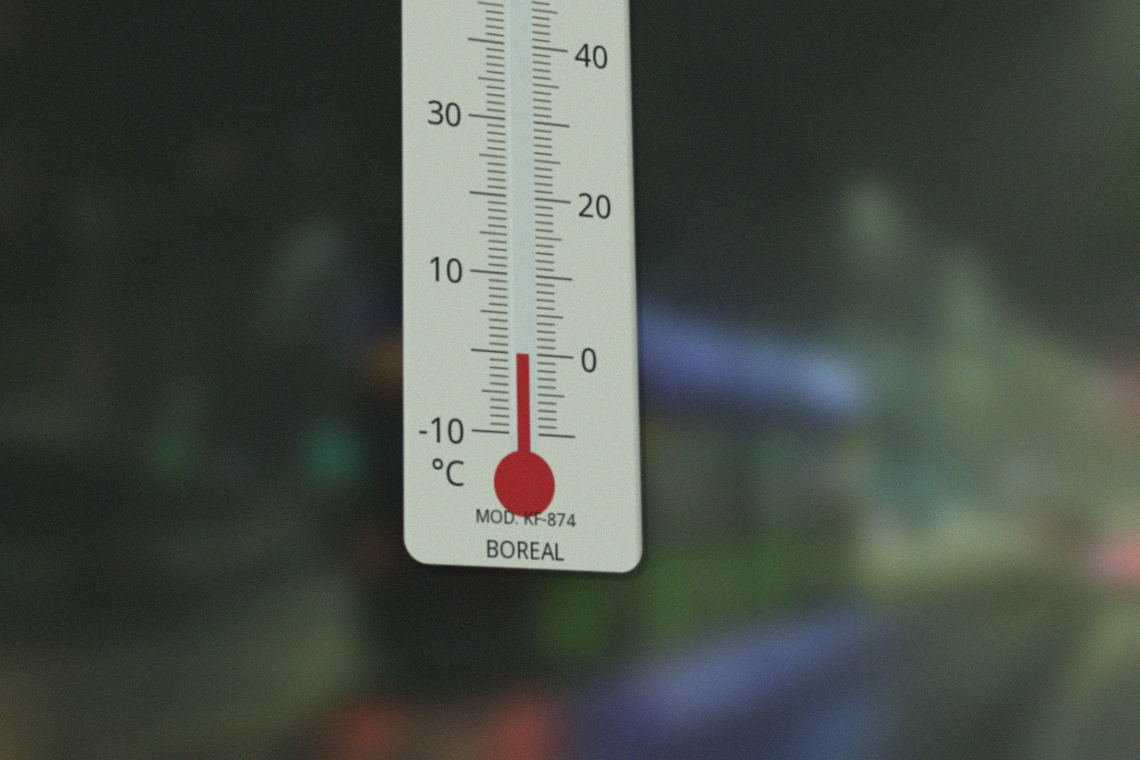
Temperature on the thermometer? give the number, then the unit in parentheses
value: 0 (°C)
